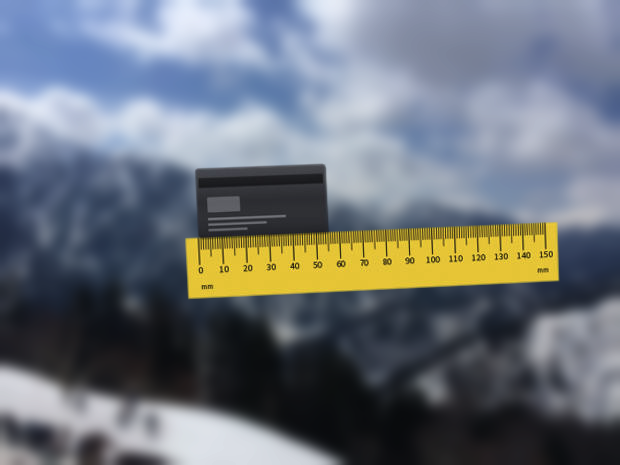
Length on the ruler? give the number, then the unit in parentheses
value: 55 (mm)
